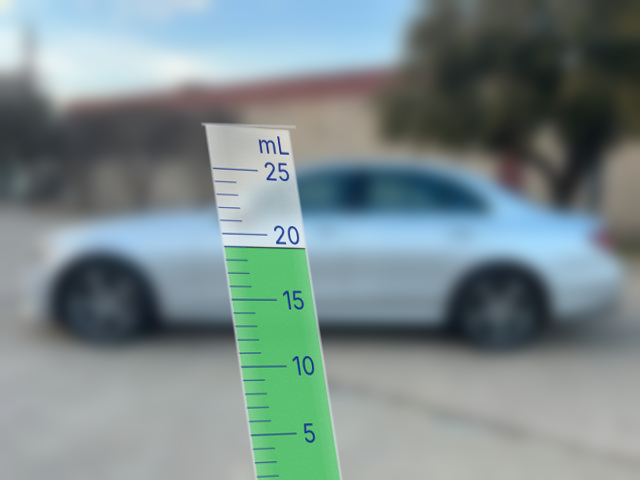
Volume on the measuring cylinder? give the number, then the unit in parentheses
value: 19 (mL)
